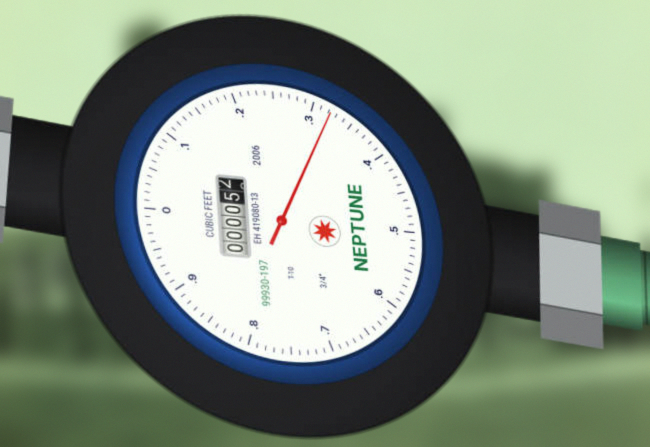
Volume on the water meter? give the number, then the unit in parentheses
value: 52.32 (ft³)
